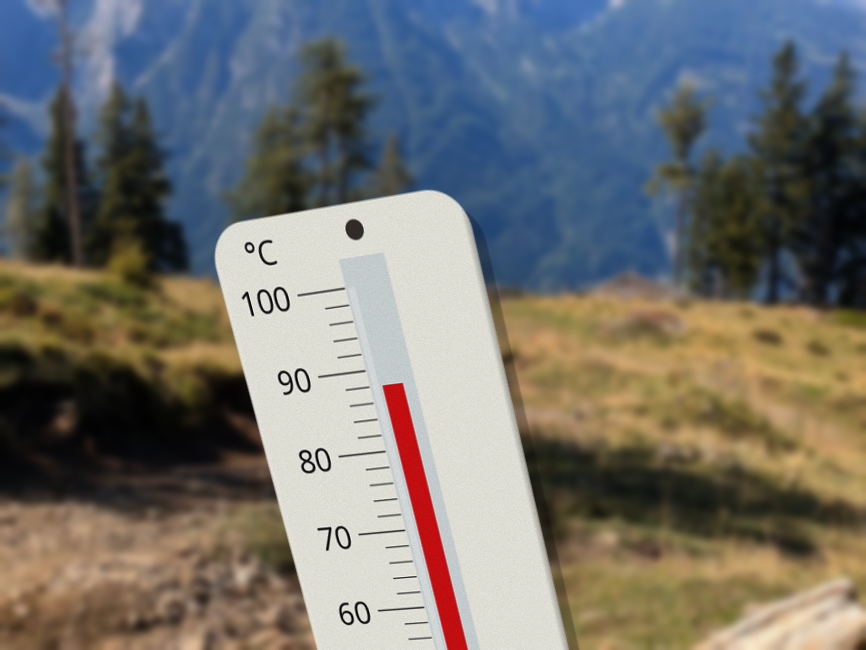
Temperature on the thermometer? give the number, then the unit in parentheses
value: 88 (°C)
